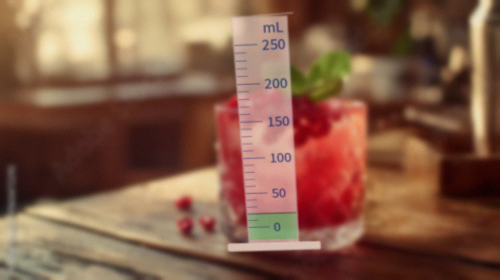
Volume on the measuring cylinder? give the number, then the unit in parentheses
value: 20 (mL)
